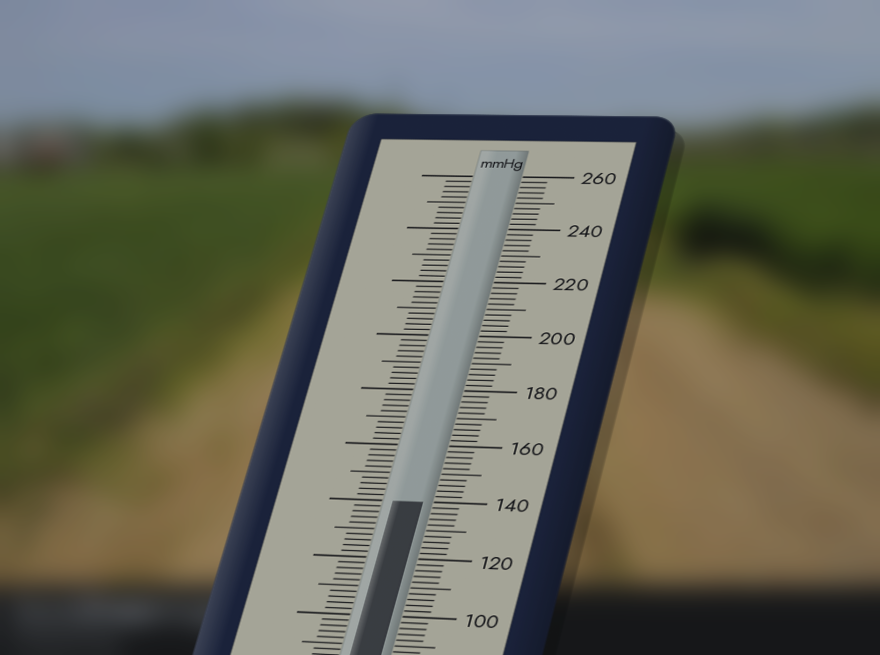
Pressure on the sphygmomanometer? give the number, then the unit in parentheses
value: 140 (mmHg)
